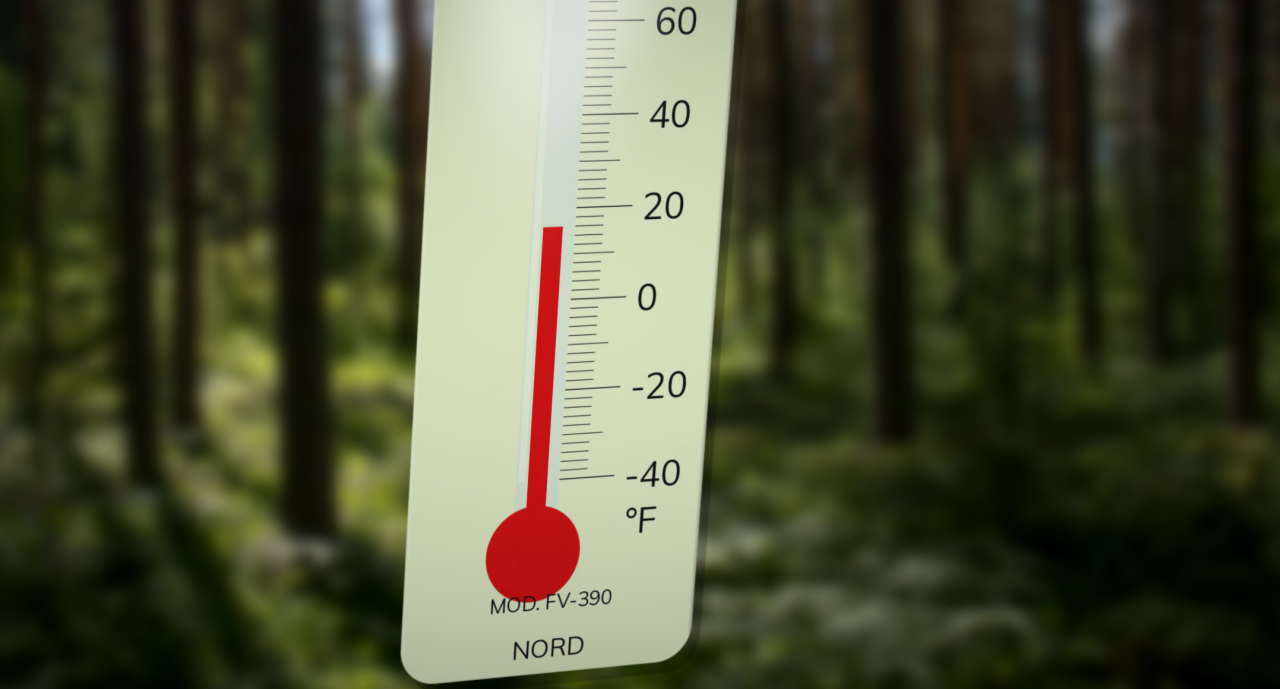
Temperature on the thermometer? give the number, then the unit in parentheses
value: 16 (°F)
